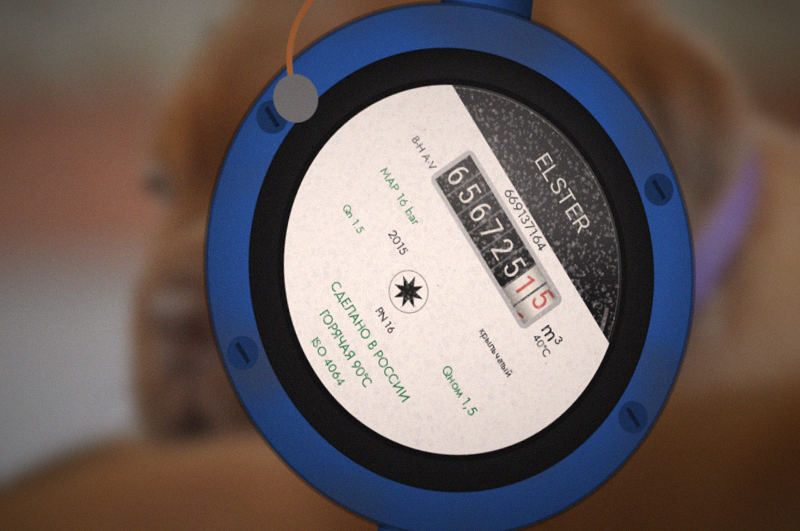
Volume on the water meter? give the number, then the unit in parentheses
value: 656725.15 (m³)
